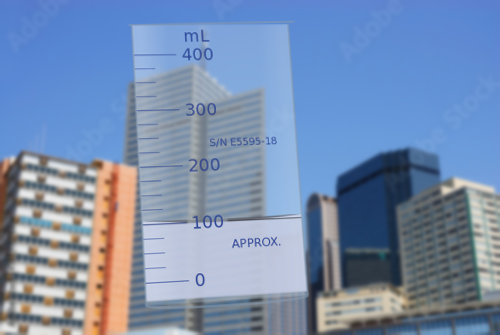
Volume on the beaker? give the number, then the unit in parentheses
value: 100 (mL)
